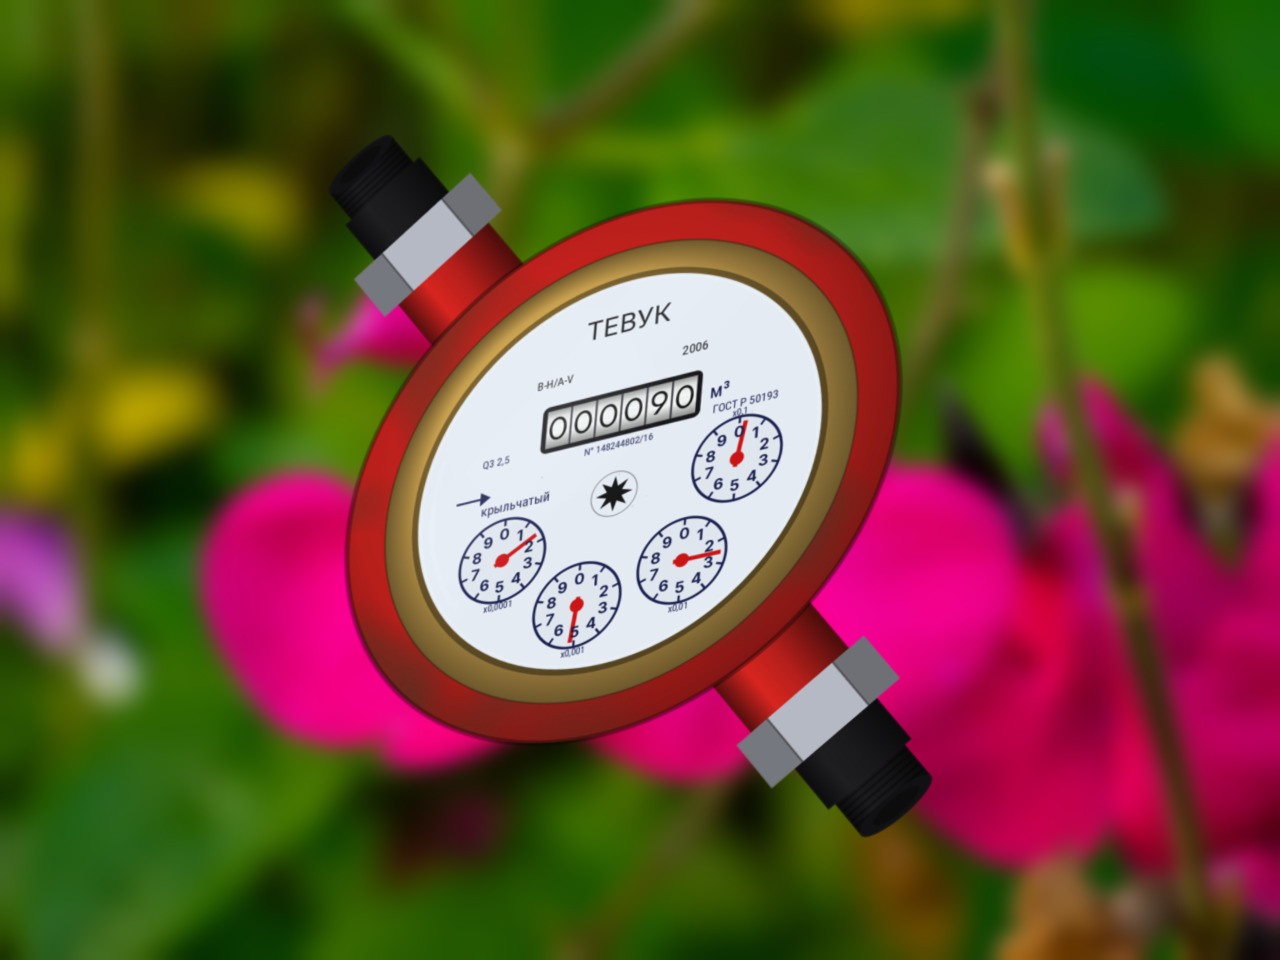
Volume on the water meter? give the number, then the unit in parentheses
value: 90.0251 (m³)
